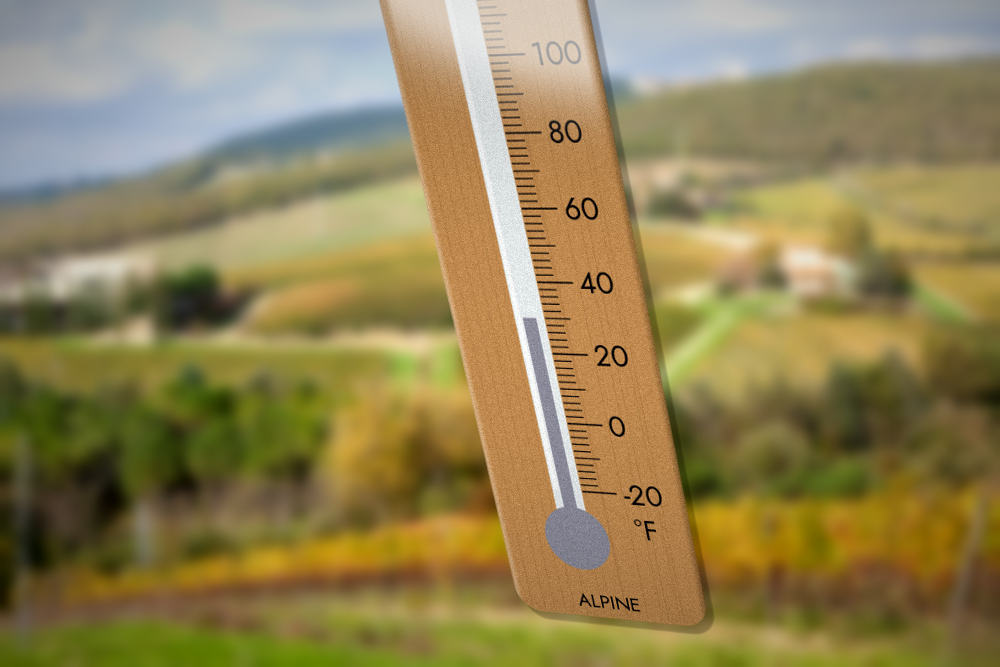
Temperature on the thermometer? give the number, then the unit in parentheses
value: 30 (°F)
